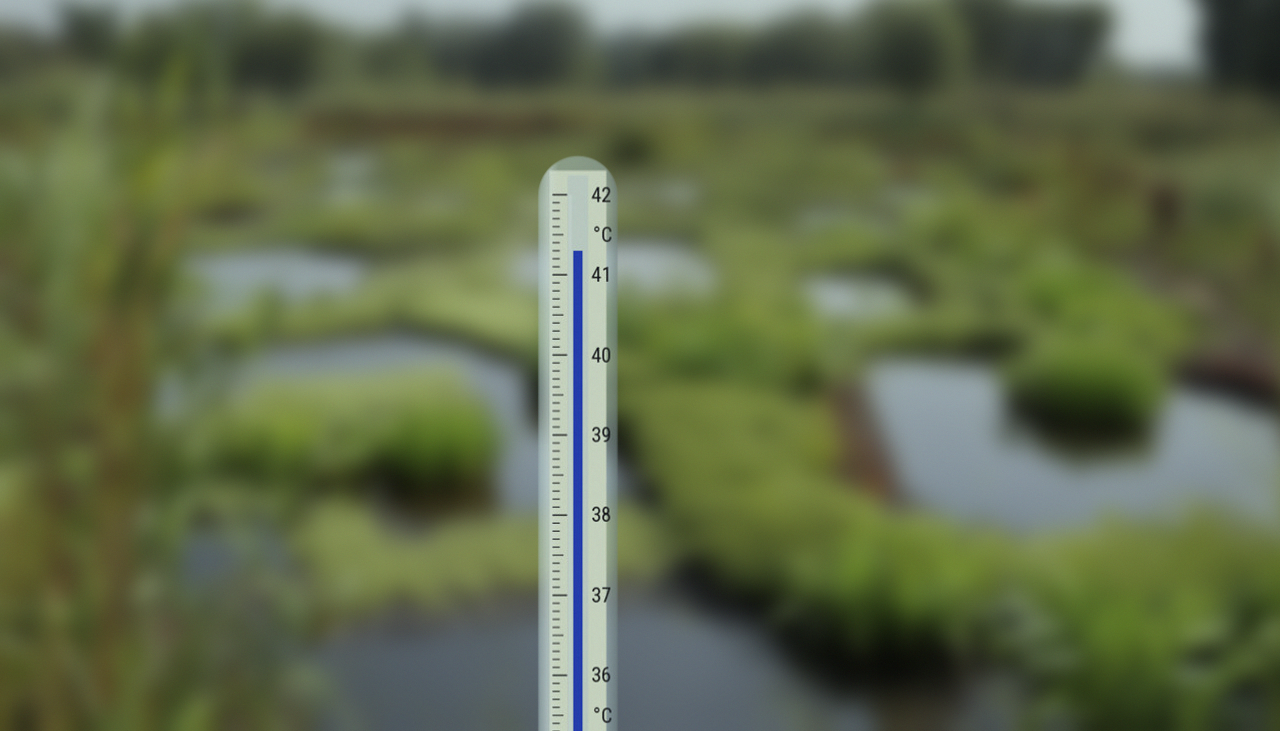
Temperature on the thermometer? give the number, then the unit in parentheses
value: 41.3 (°C)
